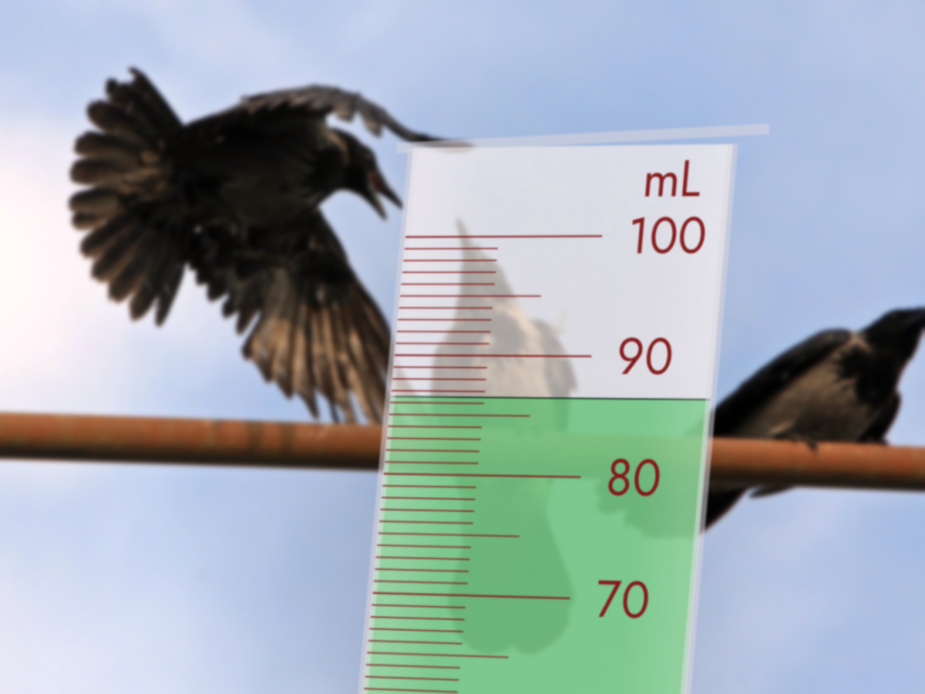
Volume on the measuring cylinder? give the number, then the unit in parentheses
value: 86.5 (mL)
